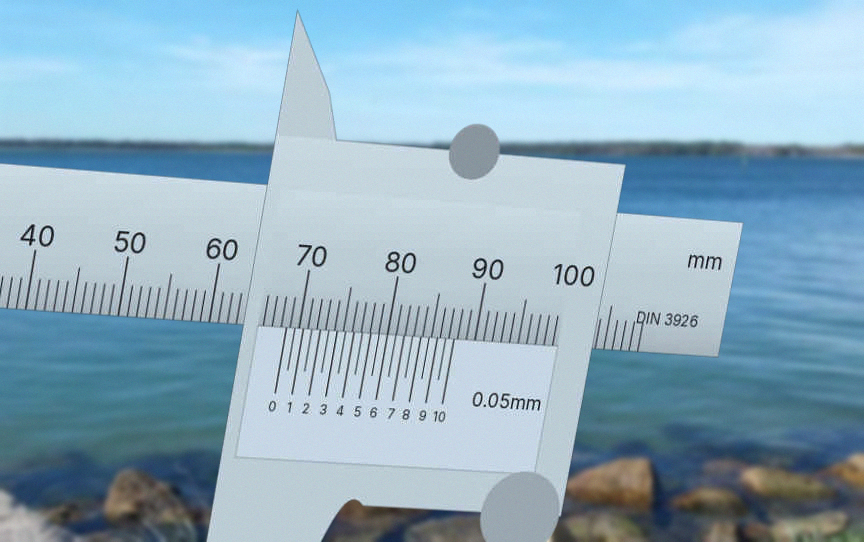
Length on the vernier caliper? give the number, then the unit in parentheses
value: 68.6 (mm)
